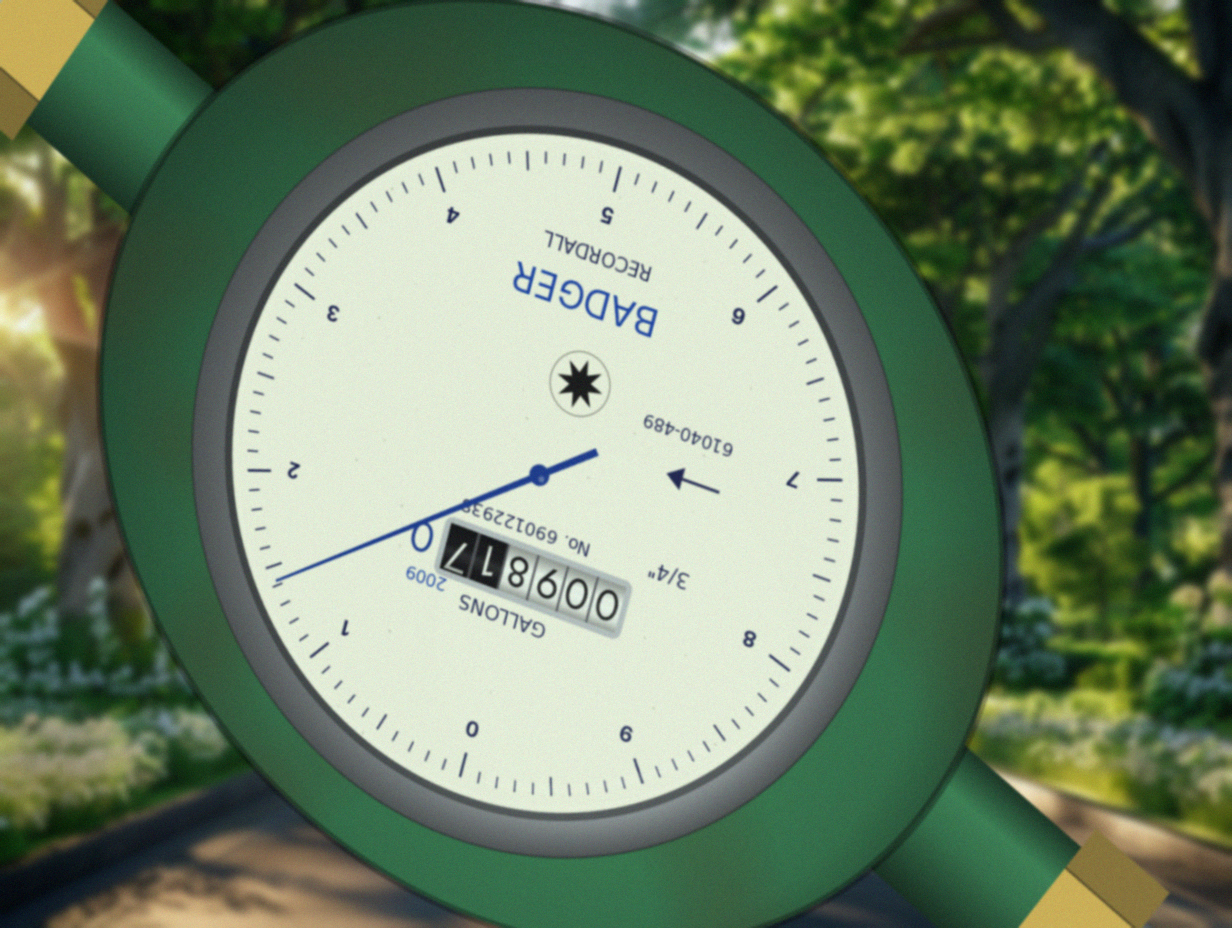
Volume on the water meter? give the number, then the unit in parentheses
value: 98171.4 (gal)
